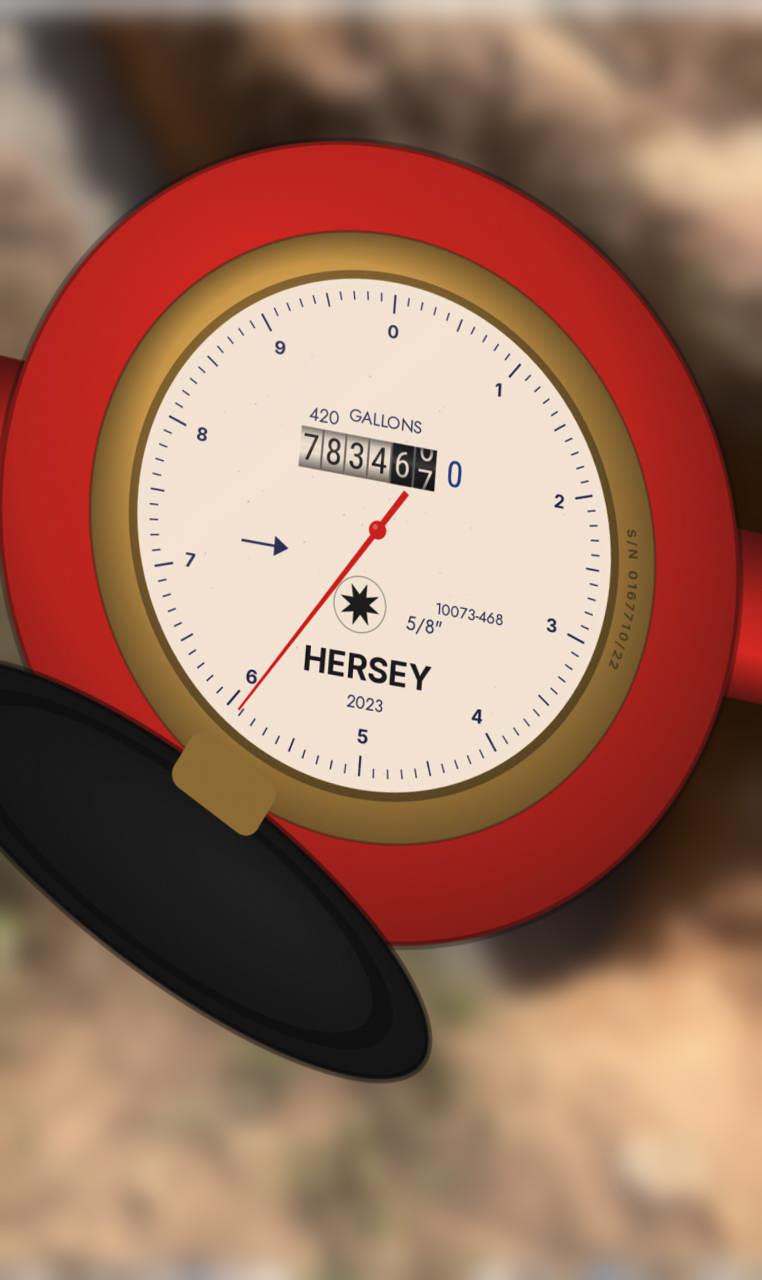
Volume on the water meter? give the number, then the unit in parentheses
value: 7834665.9 (gal)
